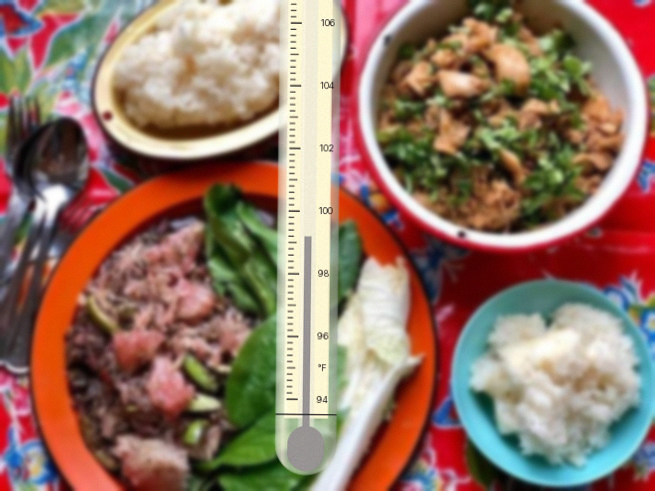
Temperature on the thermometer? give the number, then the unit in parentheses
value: 99.2 (°F)
